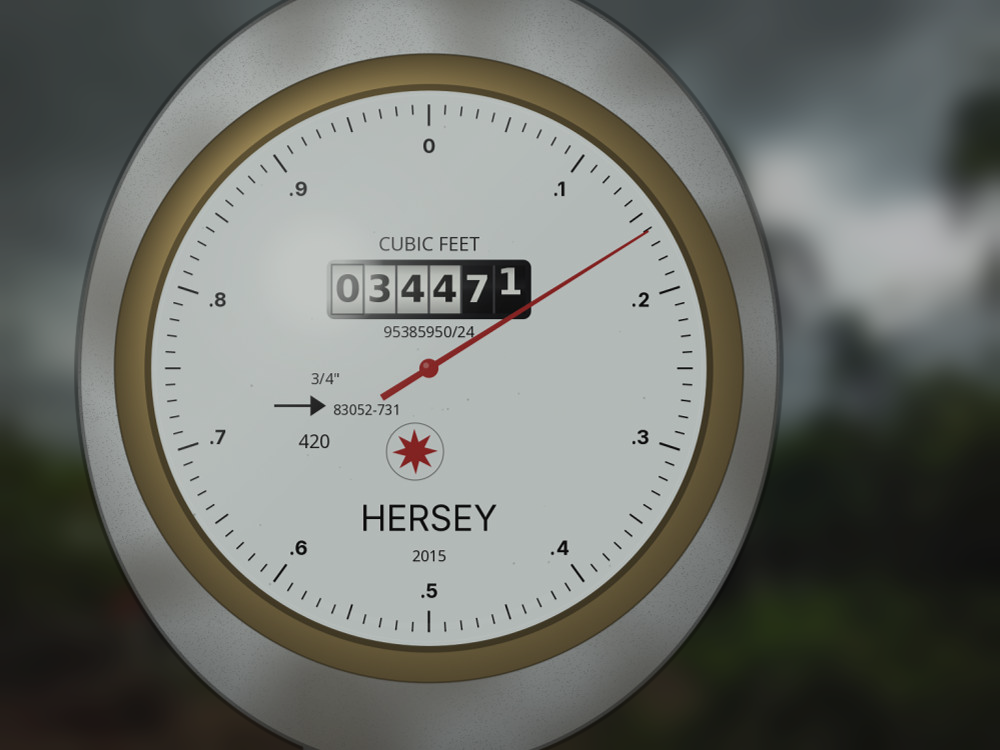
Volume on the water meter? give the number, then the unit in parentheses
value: 34471.16 (ft³)
